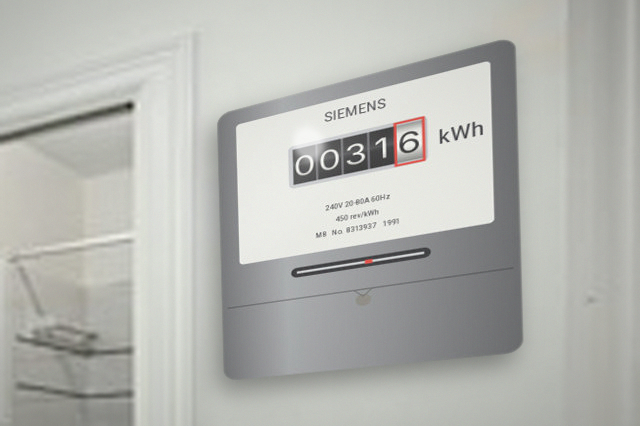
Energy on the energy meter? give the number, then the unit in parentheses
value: 31.6 (kWh)
